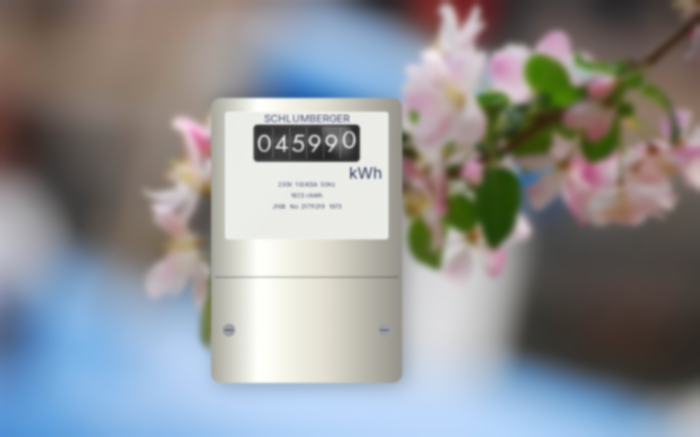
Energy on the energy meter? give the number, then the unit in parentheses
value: 45990 (kWh)
